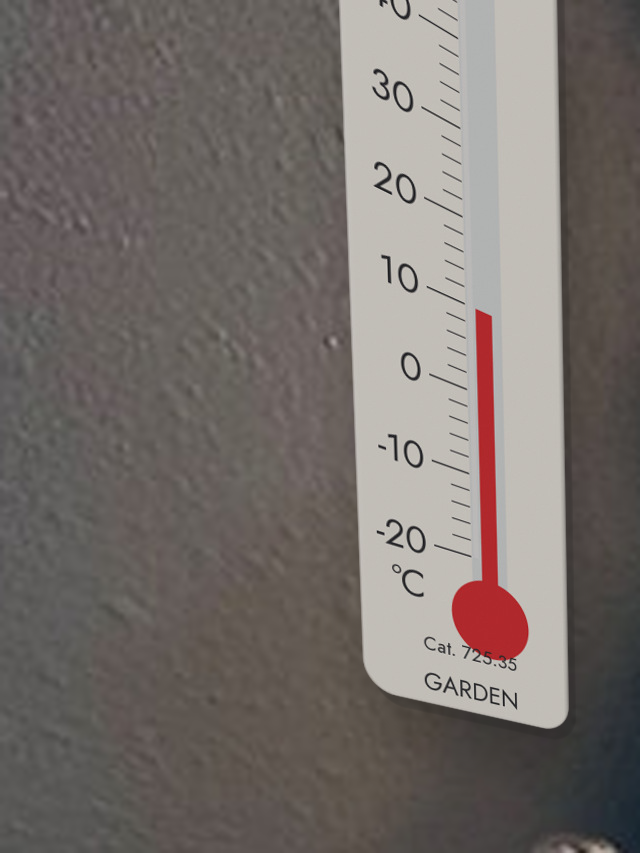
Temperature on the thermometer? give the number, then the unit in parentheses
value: 10 (°C)
